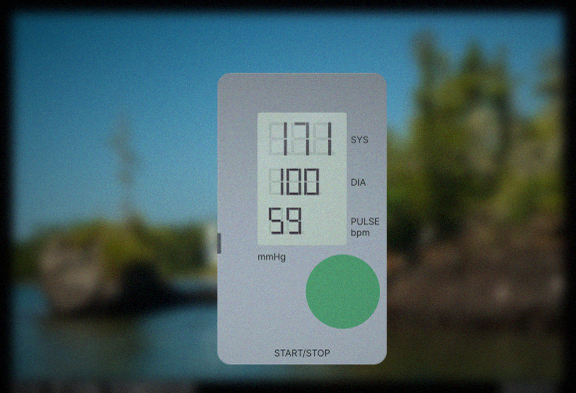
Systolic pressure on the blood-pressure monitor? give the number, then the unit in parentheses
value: 171 (mmHg)
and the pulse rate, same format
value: 59 (bpm)
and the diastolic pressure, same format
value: 100 (mmHg)
